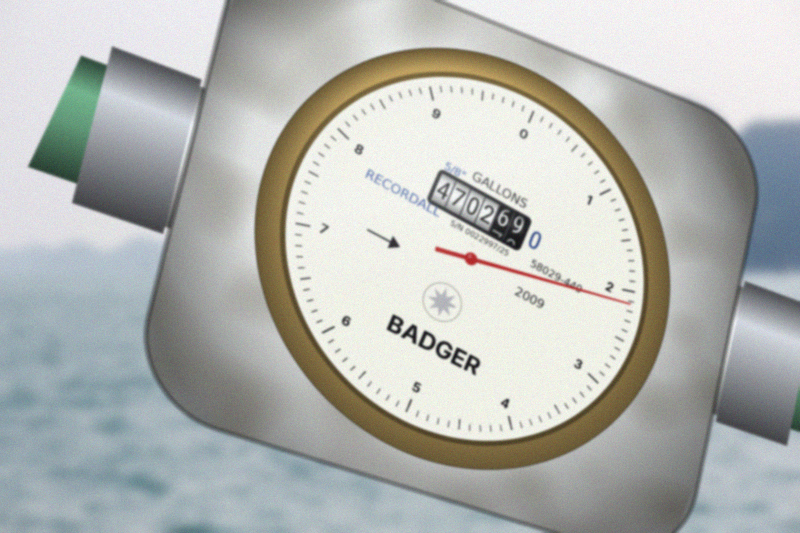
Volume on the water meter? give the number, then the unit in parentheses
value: 4702692.1 (gal)
